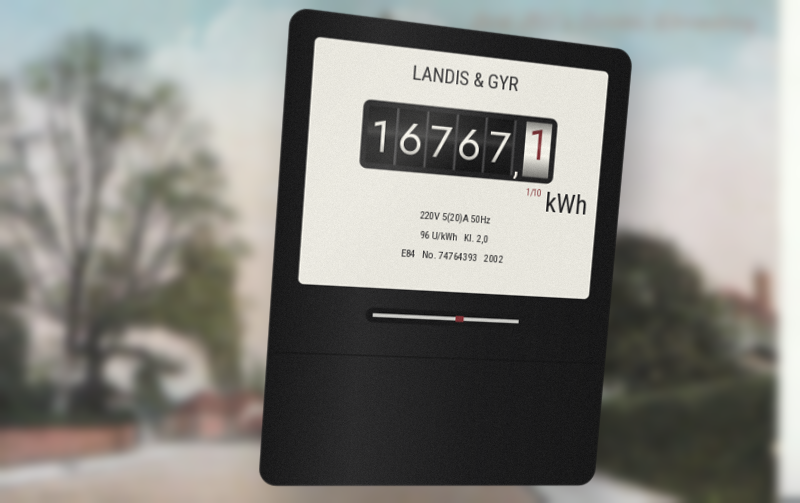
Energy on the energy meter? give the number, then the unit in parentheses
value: 16767.1 (kWh)
